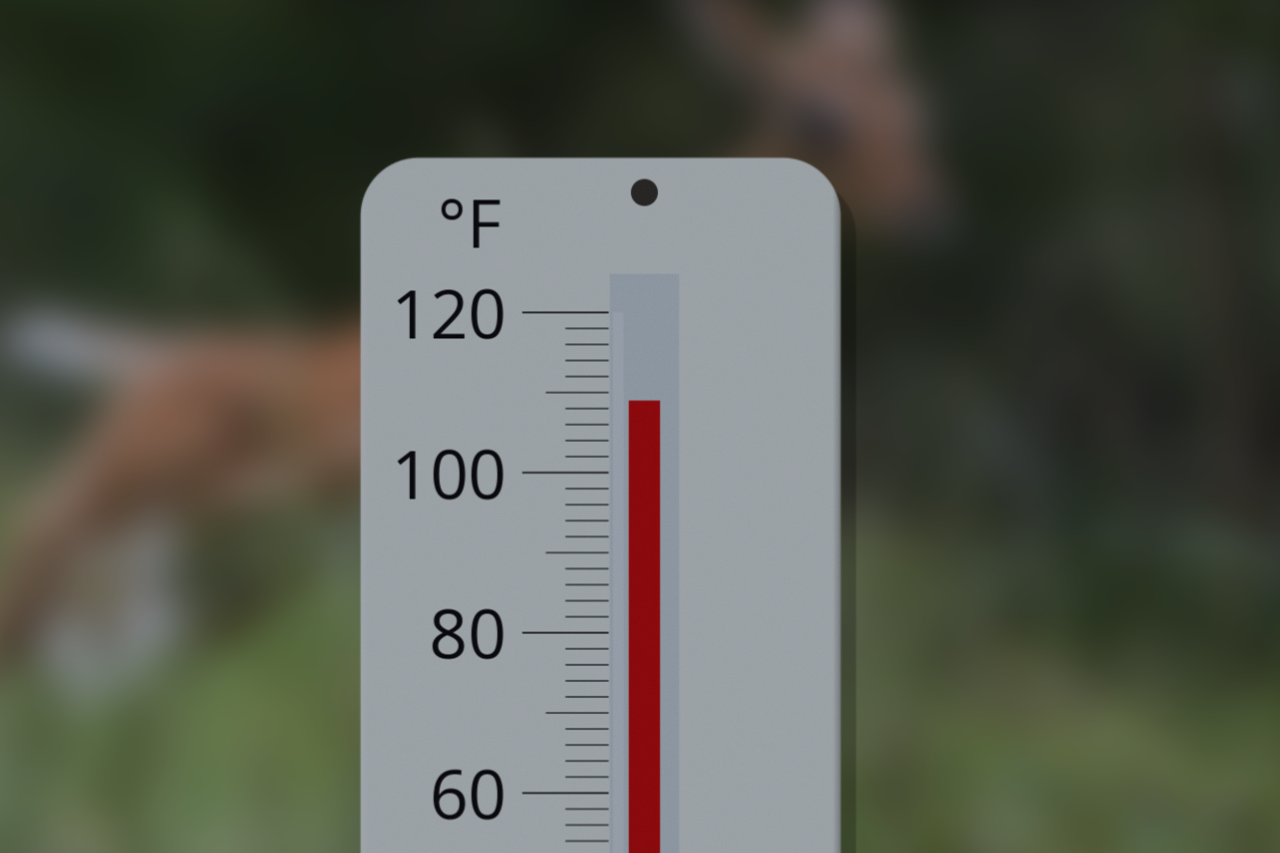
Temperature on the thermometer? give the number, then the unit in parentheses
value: 109 (°F)
